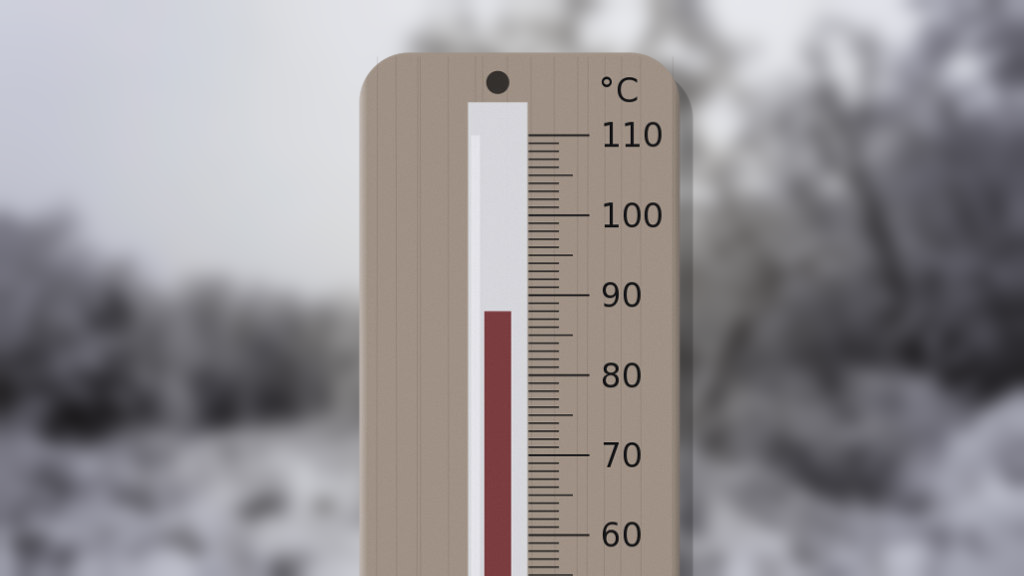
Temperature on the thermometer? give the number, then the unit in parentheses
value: 88 (°C)
